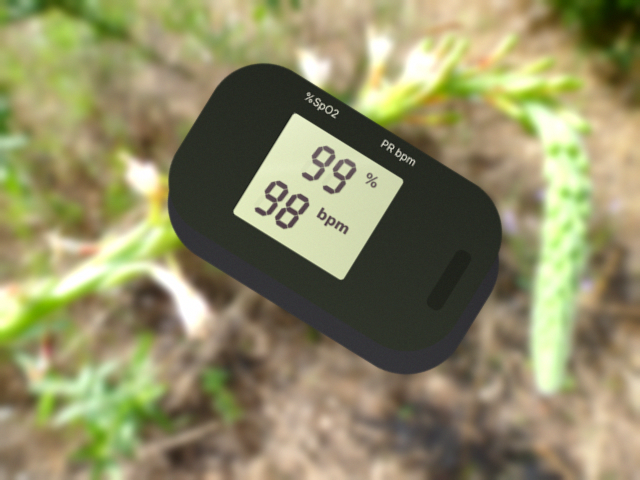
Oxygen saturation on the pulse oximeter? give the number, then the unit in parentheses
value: 99 (%)
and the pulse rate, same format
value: 98 (bpm)
